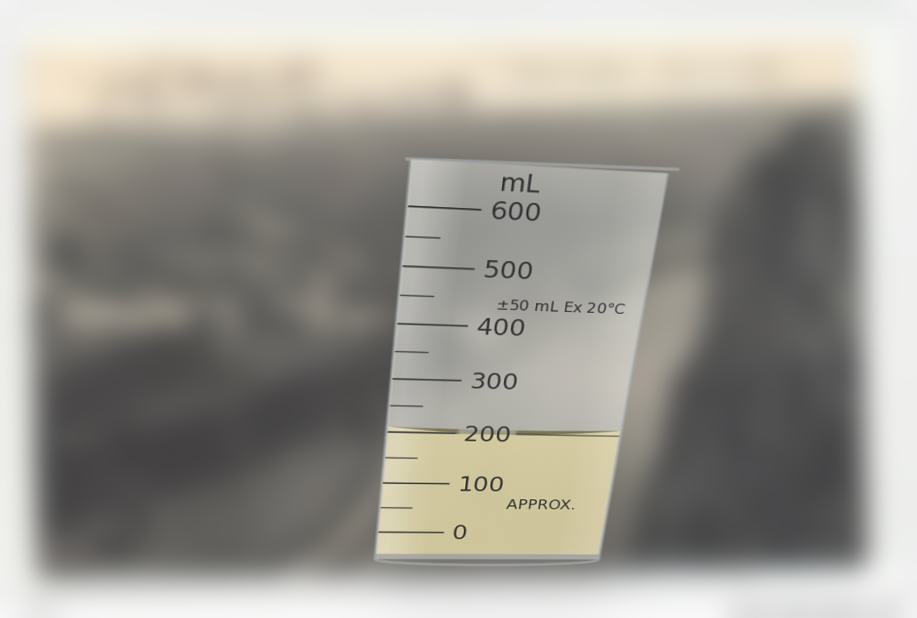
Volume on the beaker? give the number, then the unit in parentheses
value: 200 (mL)
